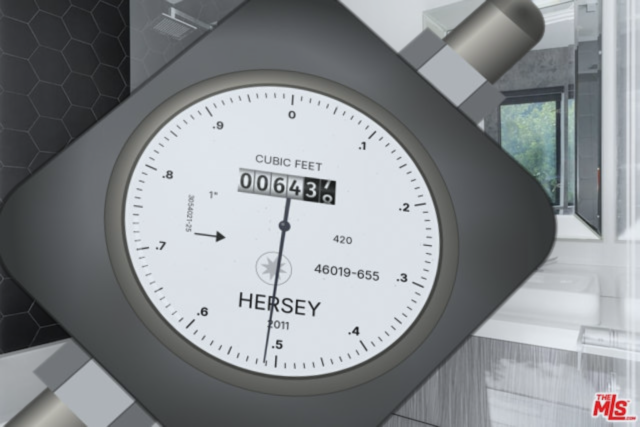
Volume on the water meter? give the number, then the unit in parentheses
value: 6437.51 (ft³)
